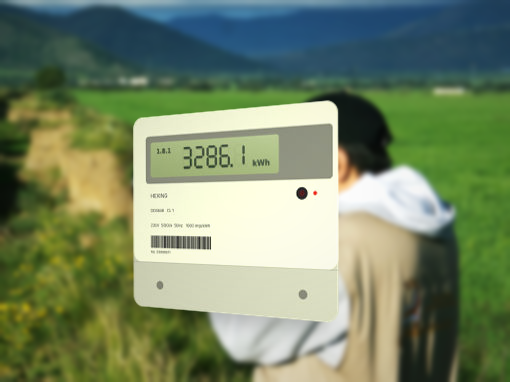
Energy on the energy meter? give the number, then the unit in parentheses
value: 3286.1 (kWh)
